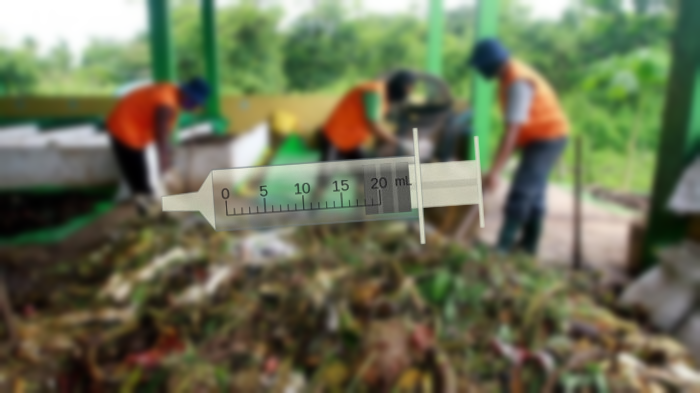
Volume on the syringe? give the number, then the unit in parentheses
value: 18 (mL)
